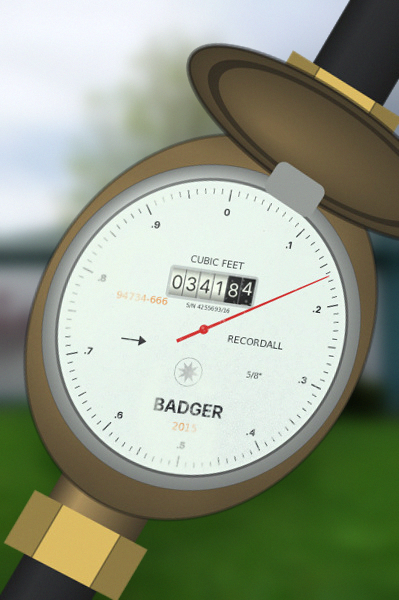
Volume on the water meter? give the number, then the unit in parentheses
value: 34184.16 (ft³)
